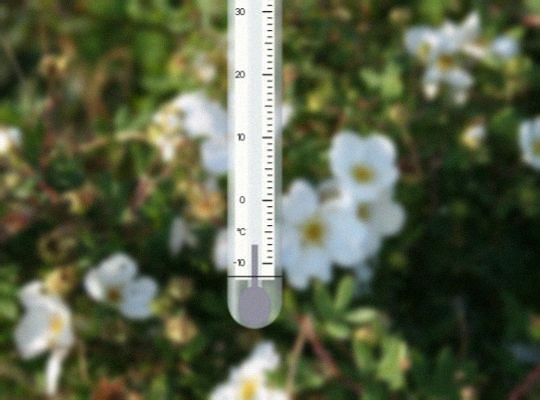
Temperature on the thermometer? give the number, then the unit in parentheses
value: -7 (°C)
